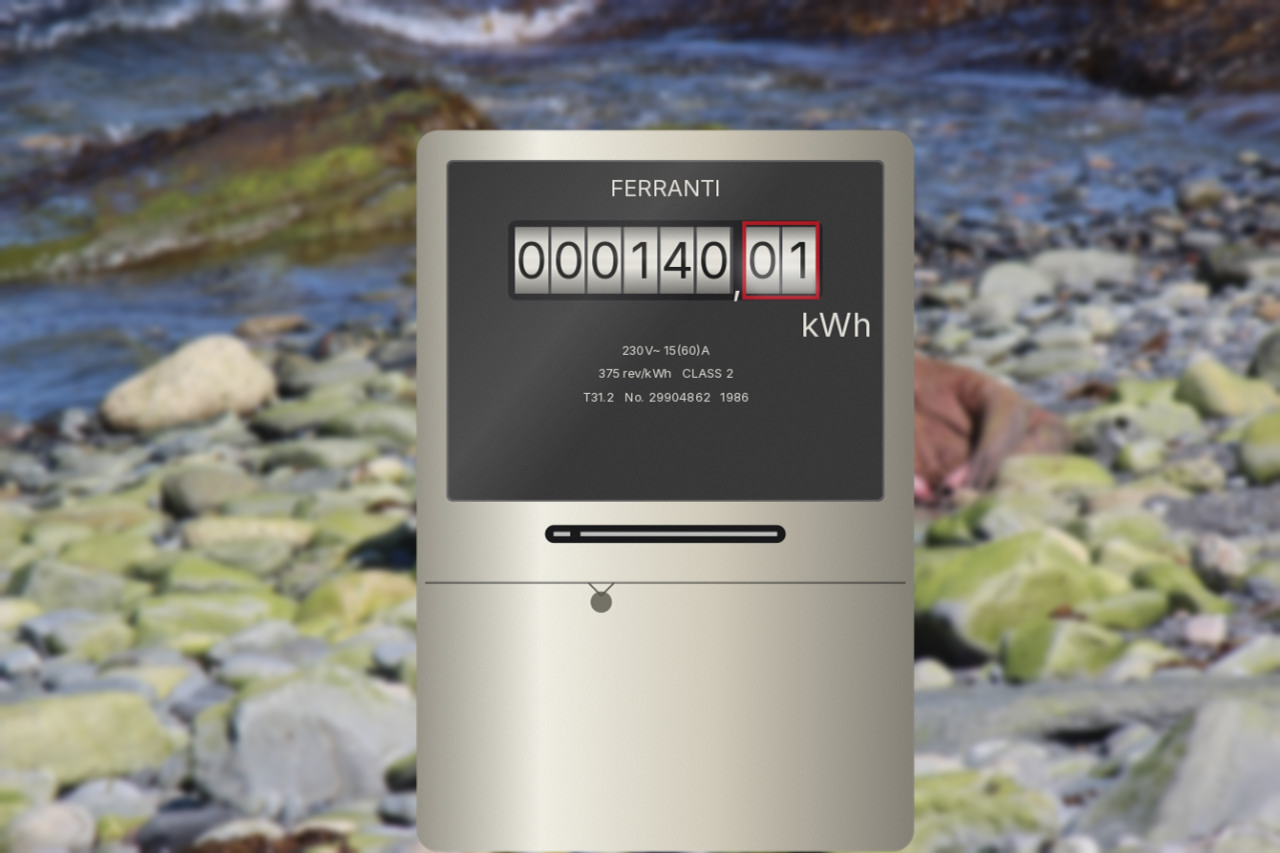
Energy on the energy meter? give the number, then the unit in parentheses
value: 140.01 (kWh)
